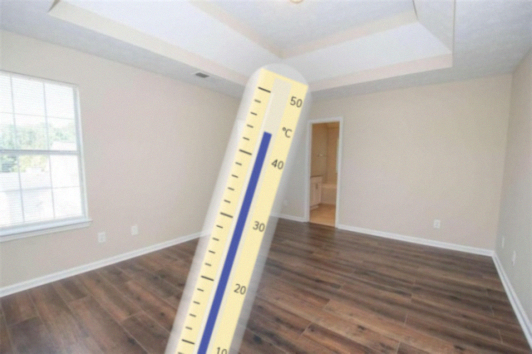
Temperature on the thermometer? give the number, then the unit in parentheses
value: 44 (°C)
